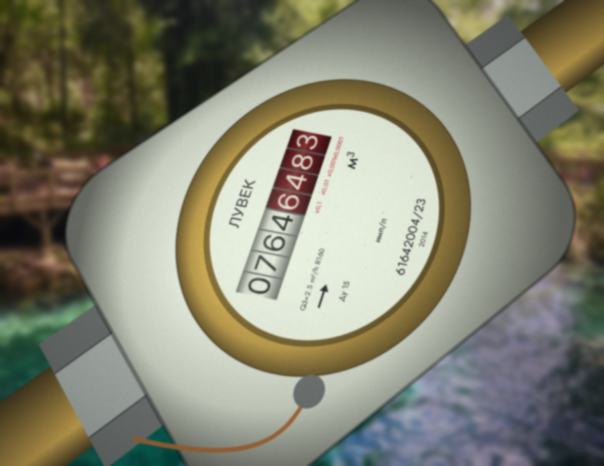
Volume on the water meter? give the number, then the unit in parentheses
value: 764.6483 (m³)
